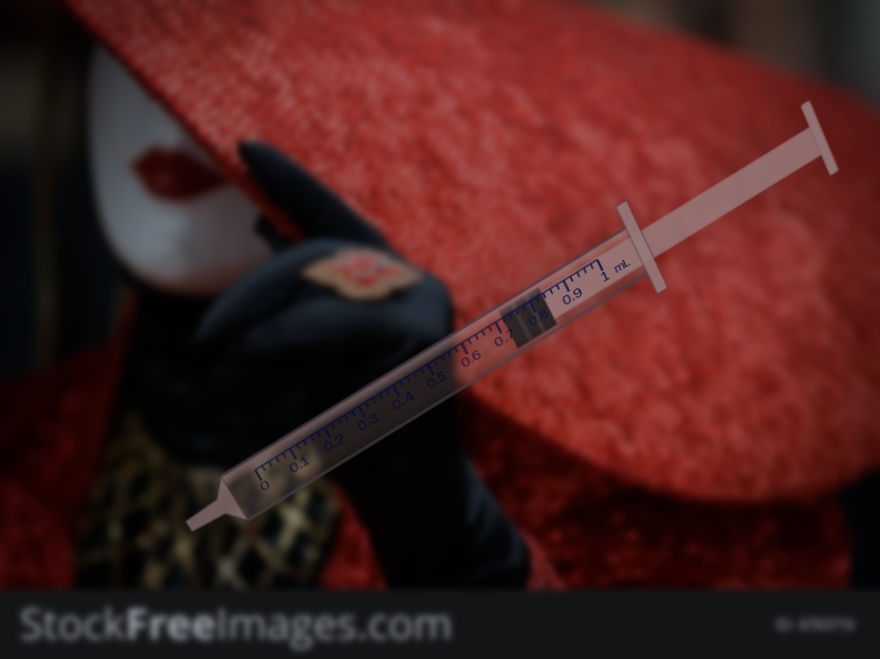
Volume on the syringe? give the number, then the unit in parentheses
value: 0.72 (mL)
